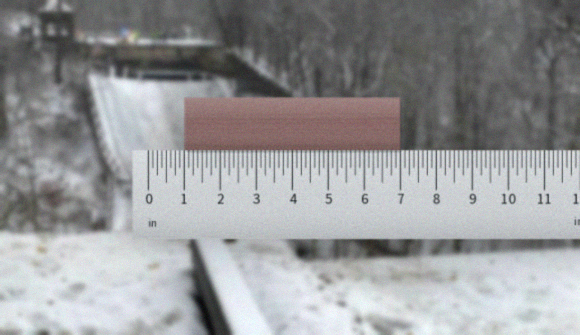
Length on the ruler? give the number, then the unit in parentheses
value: 6 (in)
